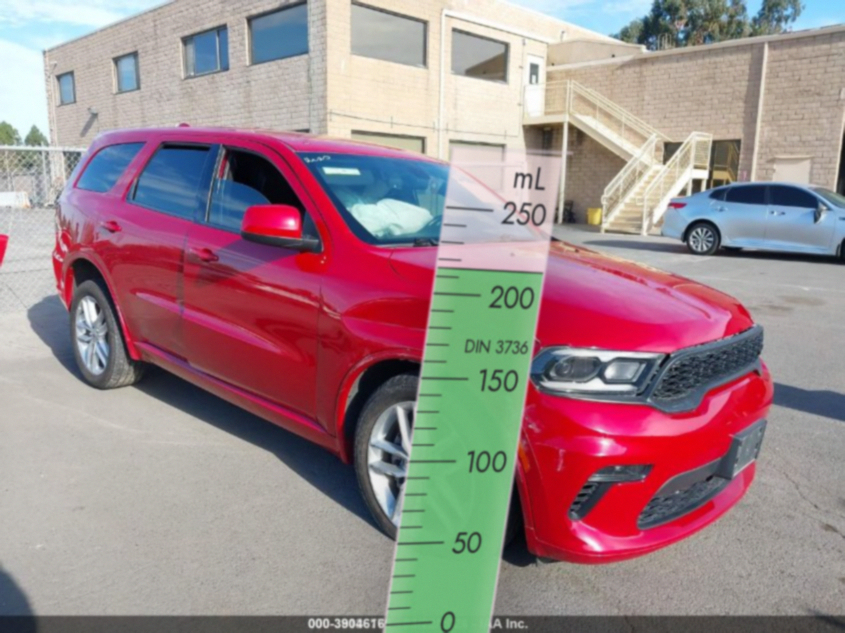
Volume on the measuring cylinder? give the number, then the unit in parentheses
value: 215 (mL)
